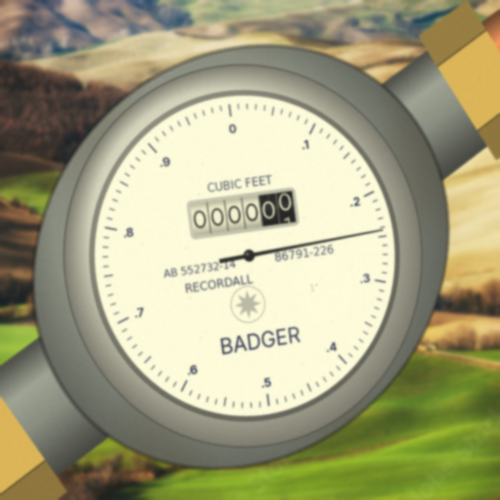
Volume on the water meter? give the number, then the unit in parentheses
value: 0.24 (ft³)
